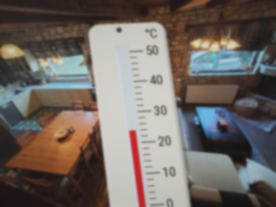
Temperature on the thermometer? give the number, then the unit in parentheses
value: 24 (°C)
